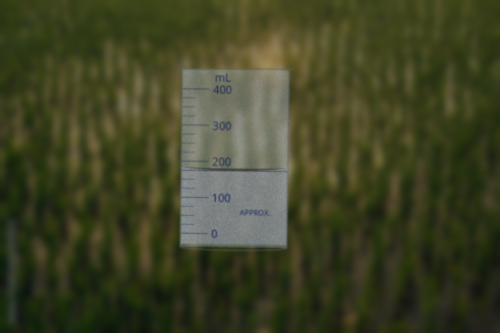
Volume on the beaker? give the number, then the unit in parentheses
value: 175 (mL)
